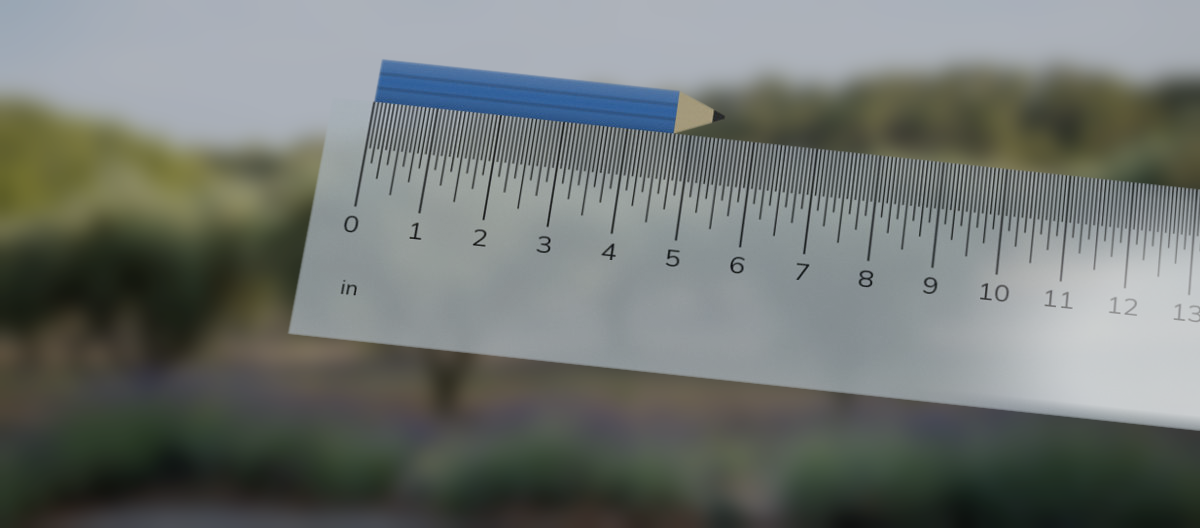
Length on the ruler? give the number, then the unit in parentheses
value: 5.5 (in)
